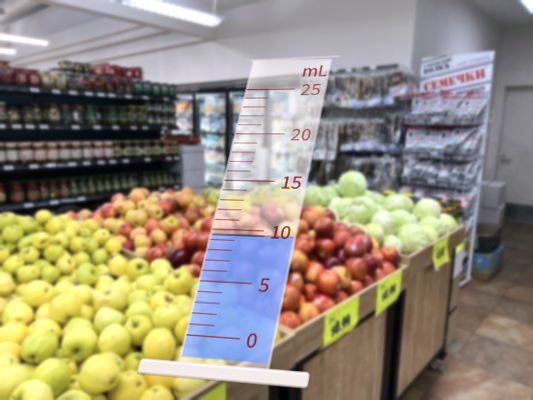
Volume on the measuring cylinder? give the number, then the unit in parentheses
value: 9.5 (mL)
